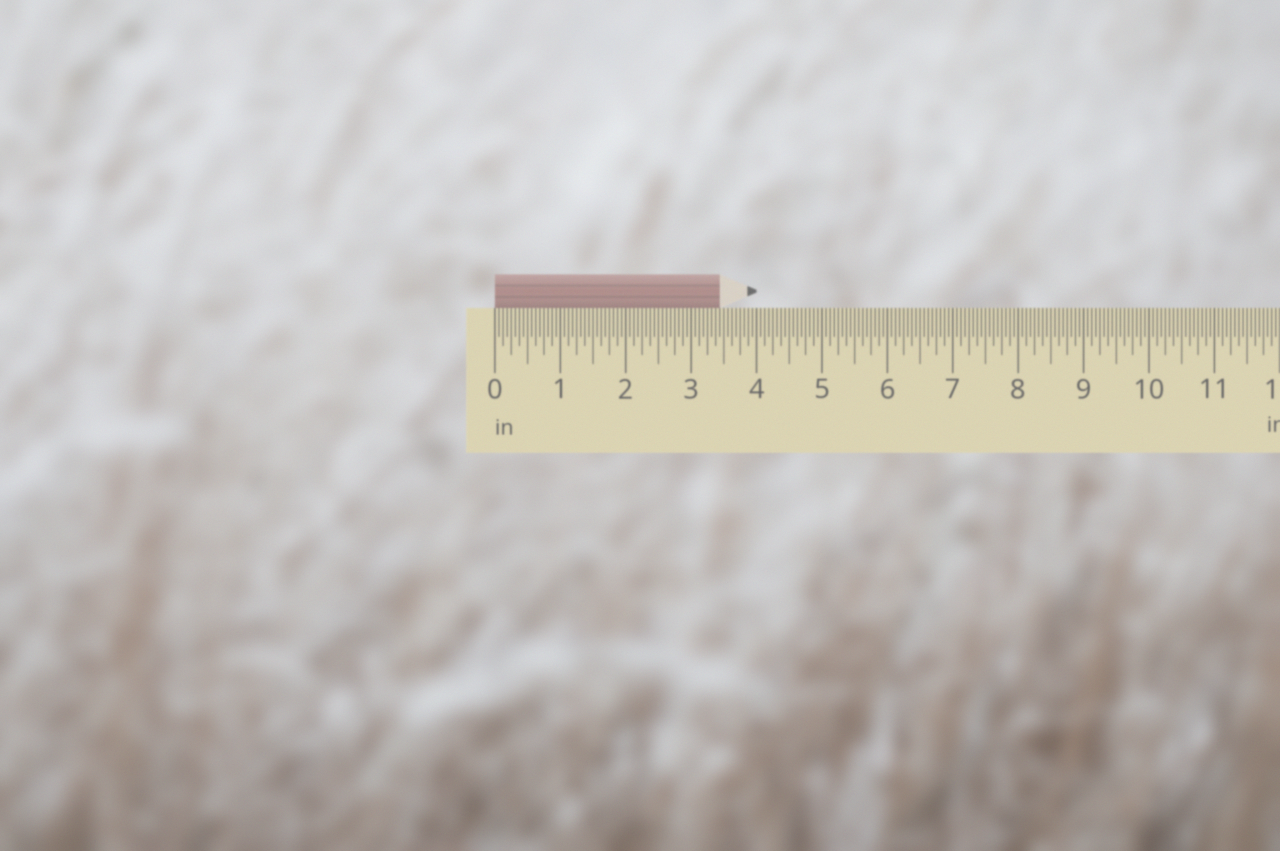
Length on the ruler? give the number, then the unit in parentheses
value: 4 (in)
